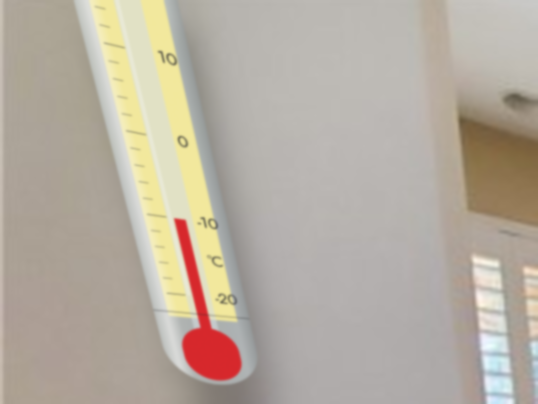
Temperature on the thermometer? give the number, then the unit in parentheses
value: -10 (°C)
